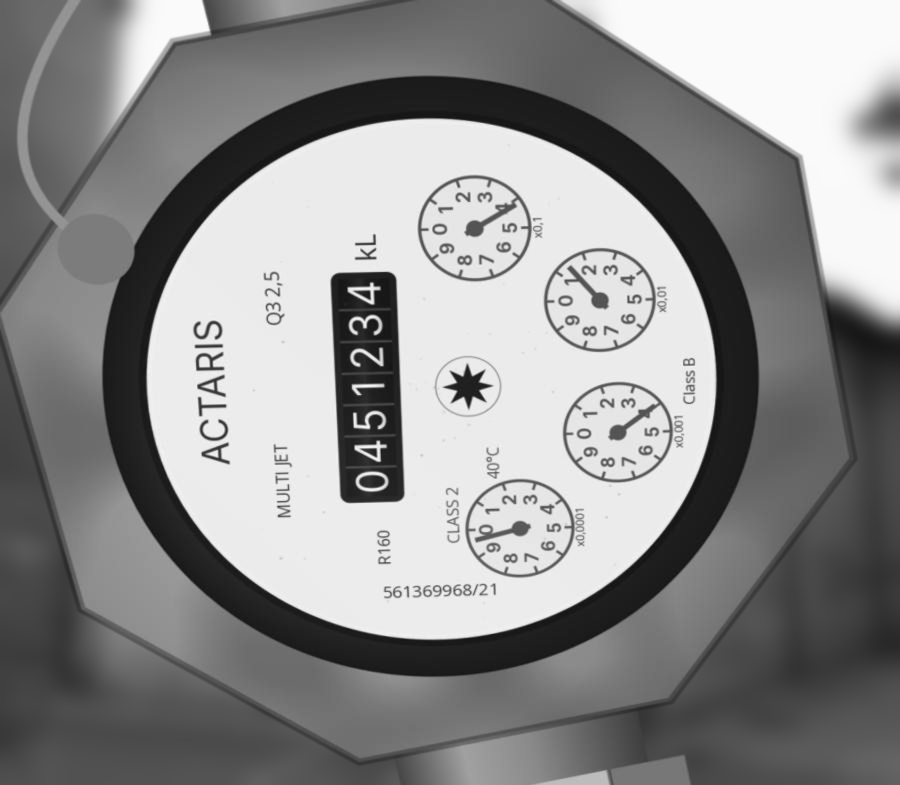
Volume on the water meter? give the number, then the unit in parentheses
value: 451234.4139 (kL)
